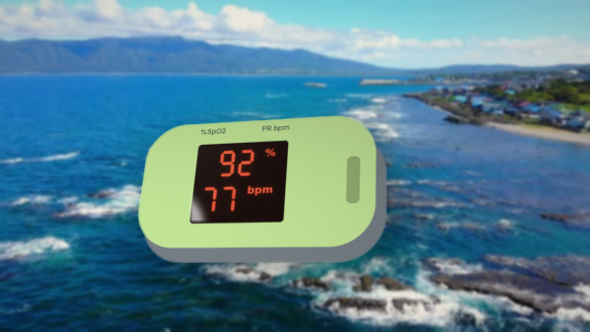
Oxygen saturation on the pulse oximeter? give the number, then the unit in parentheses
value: 92 (%)
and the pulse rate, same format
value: 77 (bpm)
